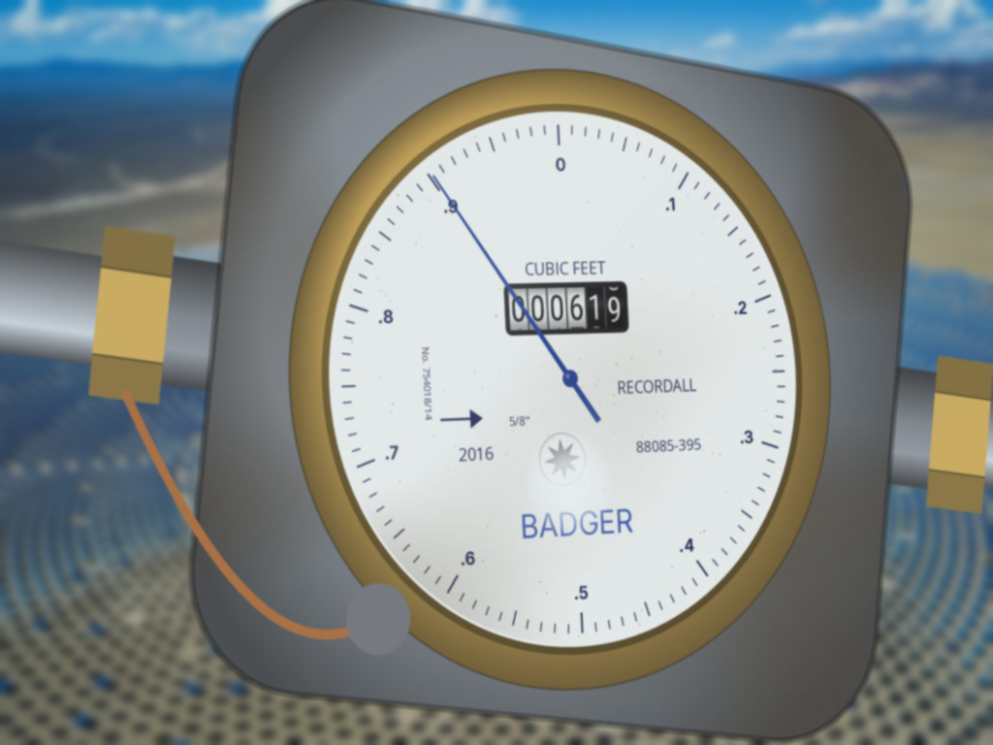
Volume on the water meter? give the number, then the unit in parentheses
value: 618.90 (ft³)
